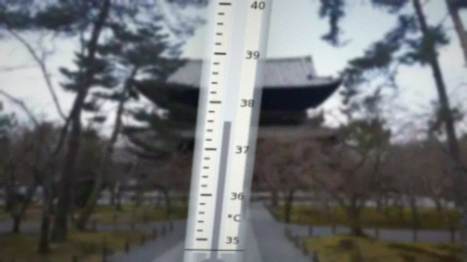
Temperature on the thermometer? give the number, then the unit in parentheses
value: 37.6 (°C)
